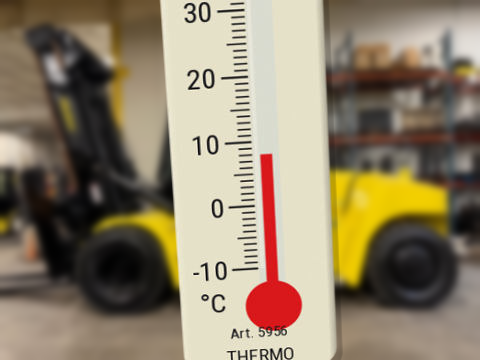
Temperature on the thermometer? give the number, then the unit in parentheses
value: 8 (°C)
